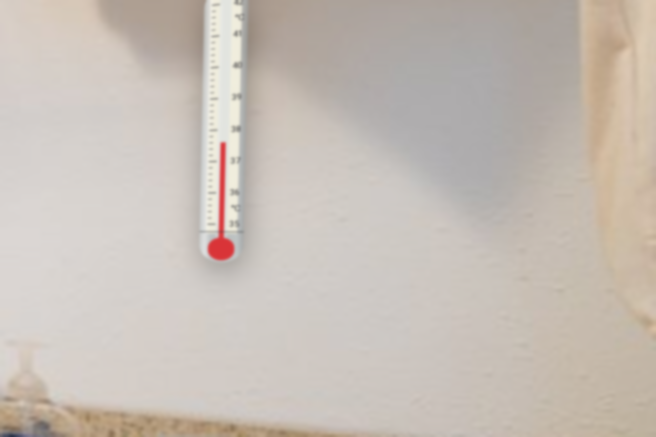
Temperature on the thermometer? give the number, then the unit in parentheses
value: 37.6 (°C)
